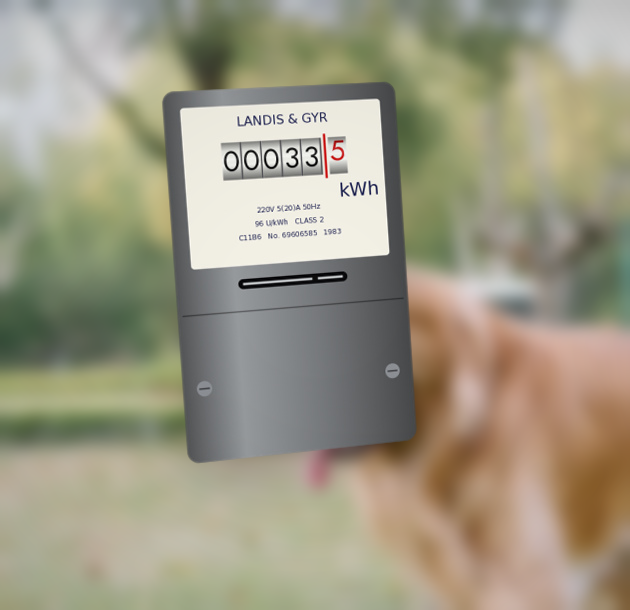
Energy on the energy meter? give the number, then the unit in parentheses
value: 33.5 (kWh)
